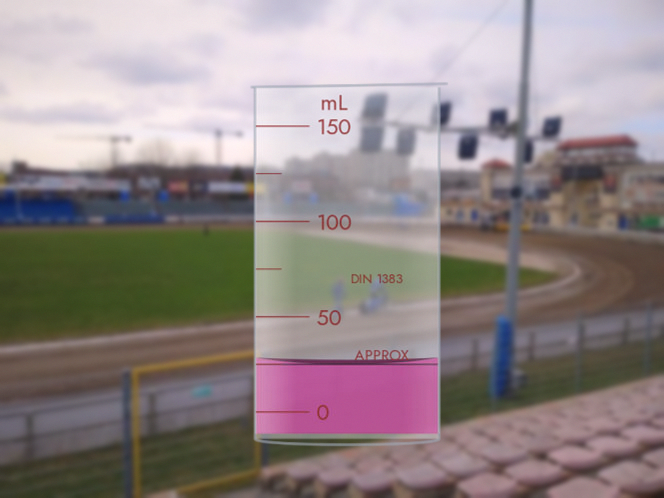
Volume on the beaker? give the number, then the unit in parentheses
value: 25 (mL)
